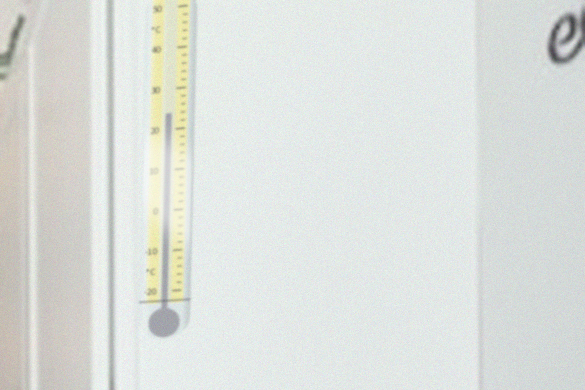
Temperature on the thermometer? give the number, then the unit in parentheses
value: 24 (°C)
